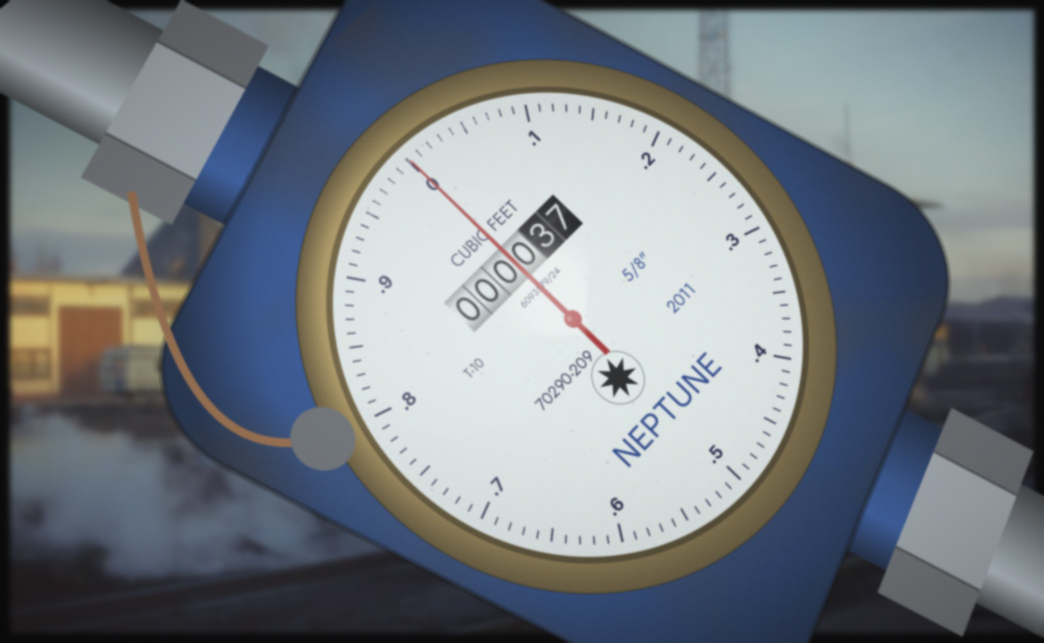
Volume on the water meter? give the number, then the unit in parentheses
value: 37.00 (ft³)
